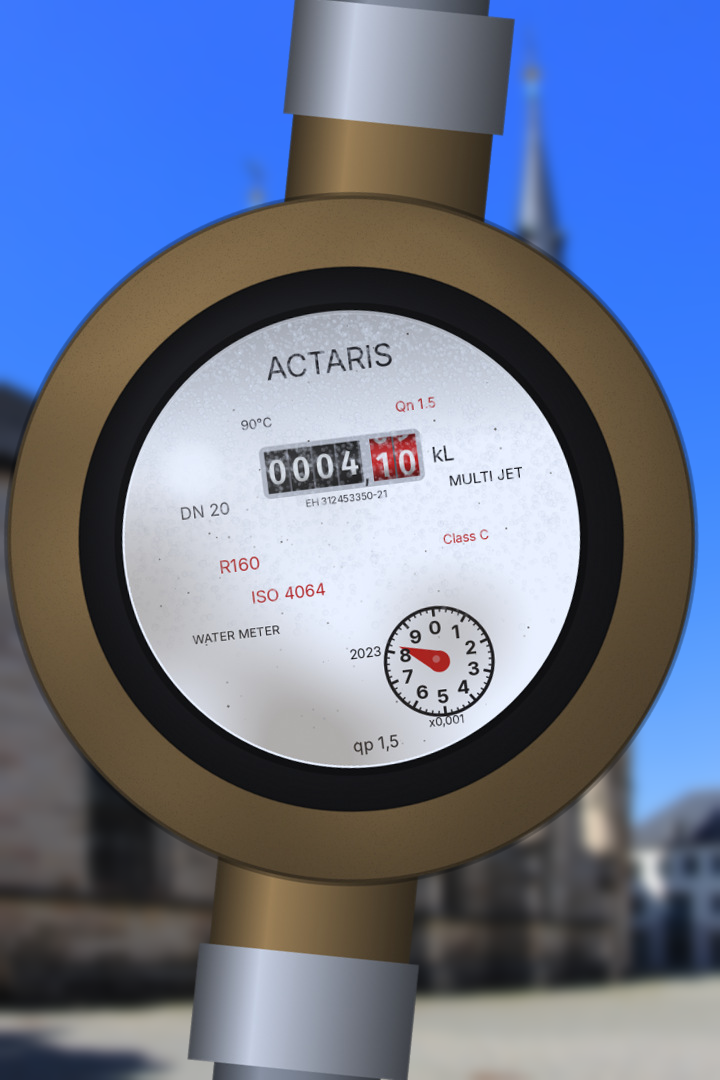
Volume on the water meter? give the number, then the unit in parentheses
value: 4.098 (kL)
